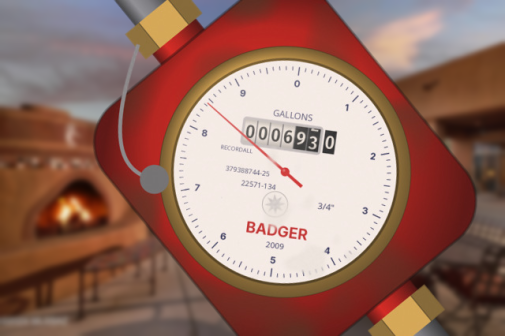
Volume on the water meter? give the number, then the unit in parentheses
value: 6928.4 (gal)
